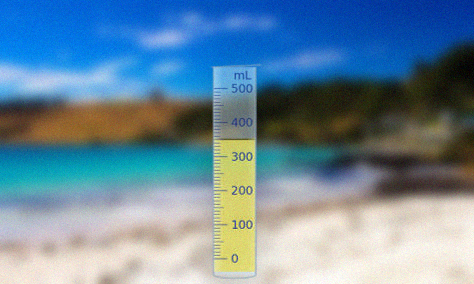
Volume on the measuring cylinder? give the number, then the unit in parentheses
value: 350 (mL)
